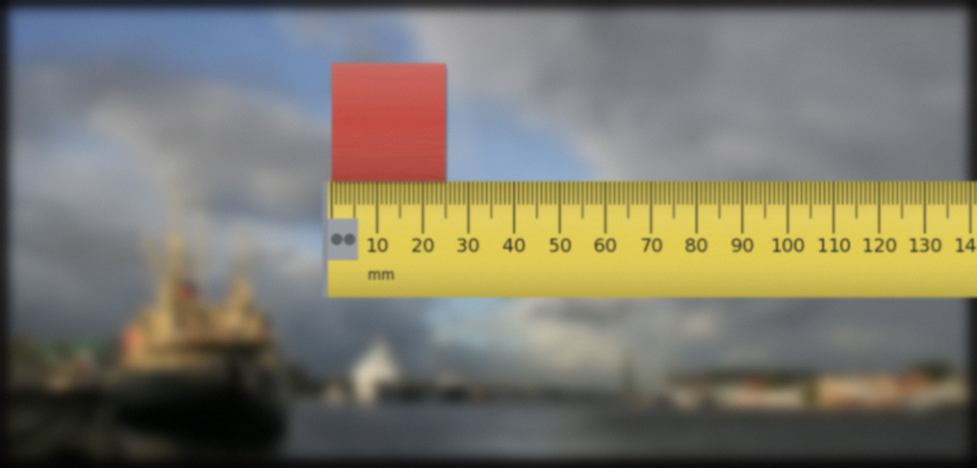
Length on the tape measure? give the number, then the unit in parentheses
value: 25 (mm)
